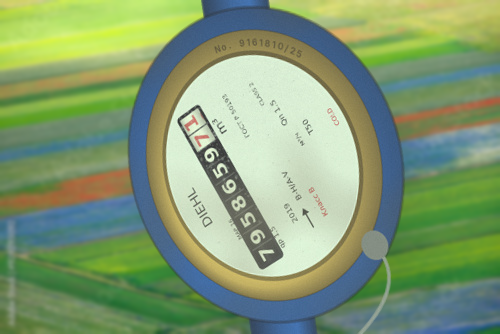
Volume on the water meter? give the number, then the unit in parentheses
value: 7958659.71 (m³)
